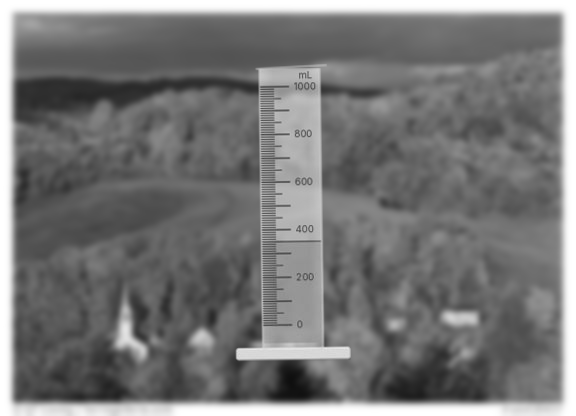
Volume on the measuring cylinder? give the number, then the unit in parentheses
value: 350 (mL)
